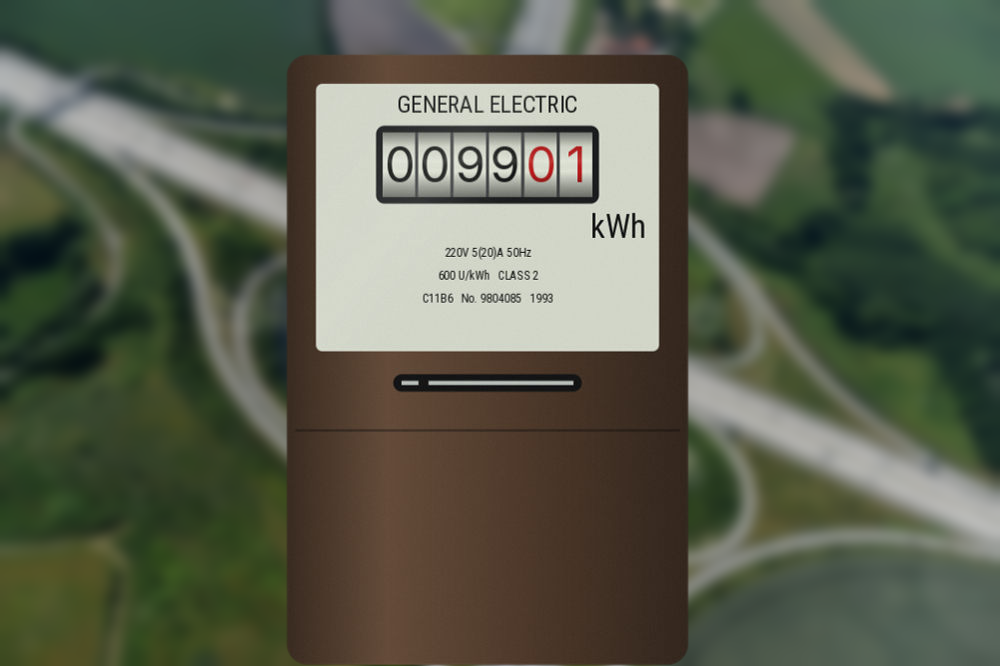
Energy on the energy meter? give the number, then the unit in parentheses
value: 99.01 (kWh)
